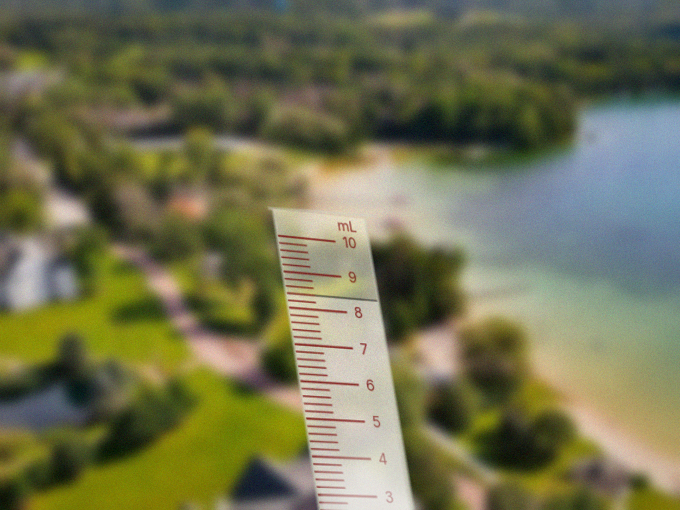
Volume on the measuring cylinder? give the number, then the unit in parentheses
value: 8.4 (mL)
